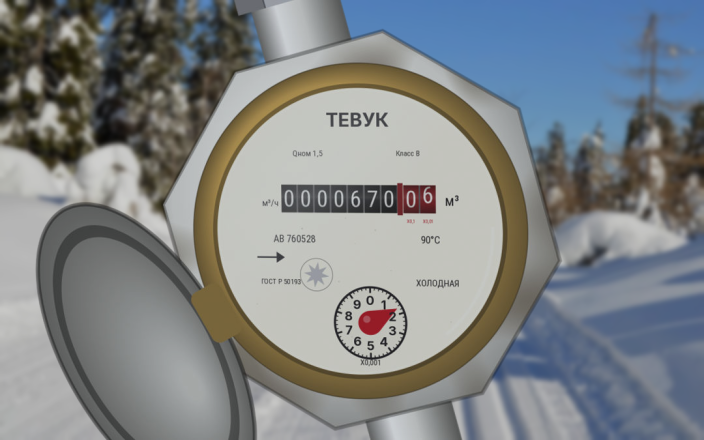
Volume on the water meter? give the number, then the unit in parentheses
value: 670.061 (m³)
